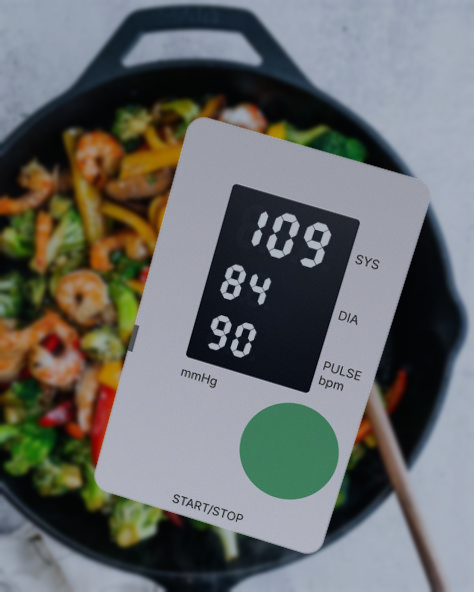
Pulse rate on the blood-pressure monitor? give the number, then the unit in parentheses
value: 90 (bpm)
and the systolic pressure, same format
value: 109 (mmHg)
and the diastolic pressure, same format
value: 84 (mmHg)
